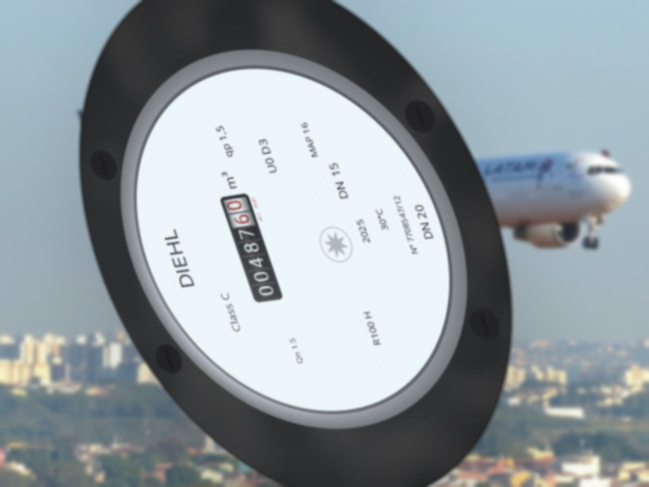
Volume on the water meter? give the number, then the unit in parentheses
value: 487.60 (m³)
